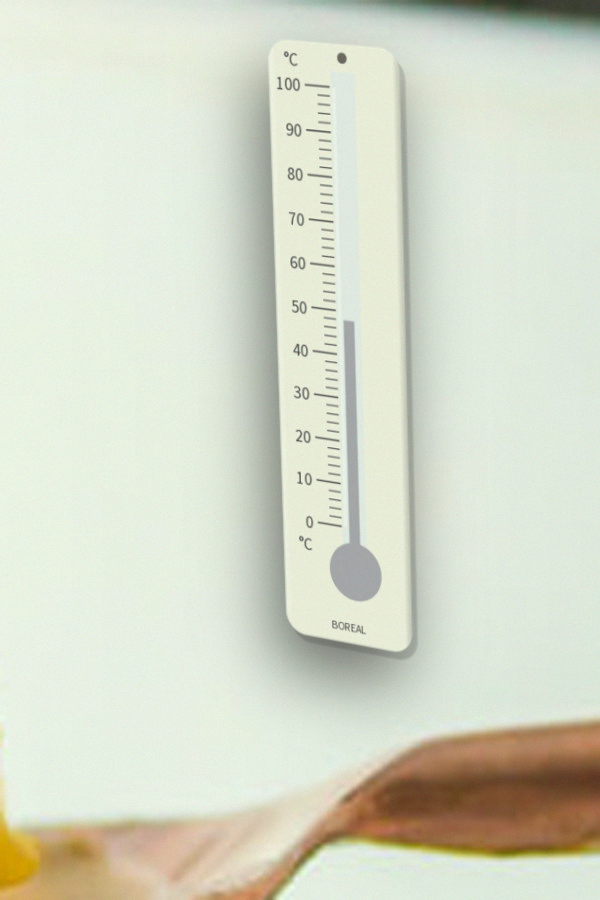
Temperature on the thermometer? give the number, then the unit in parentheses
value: 48 (°C)
